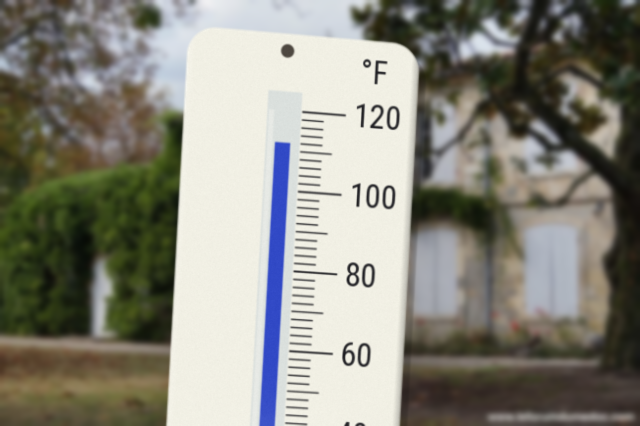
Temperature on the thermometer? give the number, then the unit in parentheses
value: 112 (°F)
